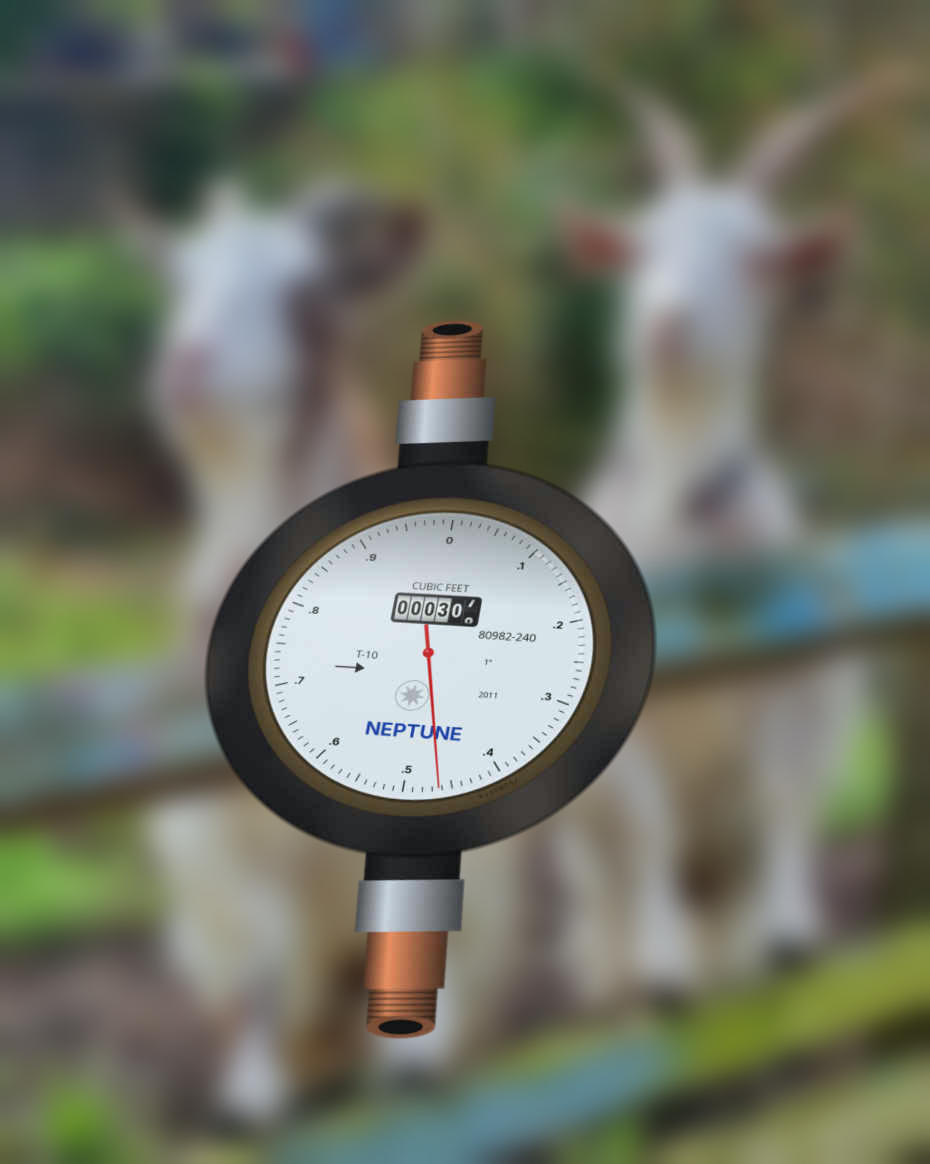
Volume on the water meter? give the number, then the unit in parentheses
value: 307.46 (ft³)
